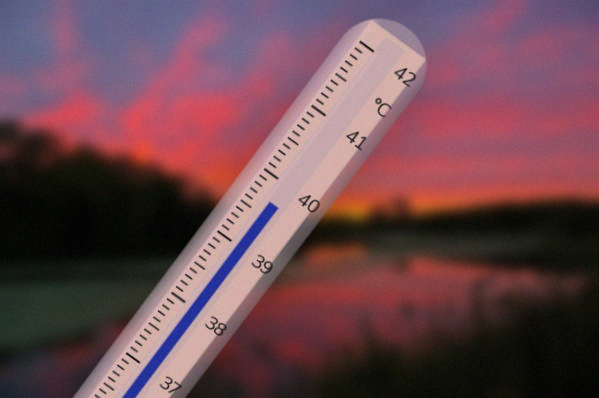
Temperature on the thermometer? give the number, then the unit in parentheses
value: 39.7 (°C)
